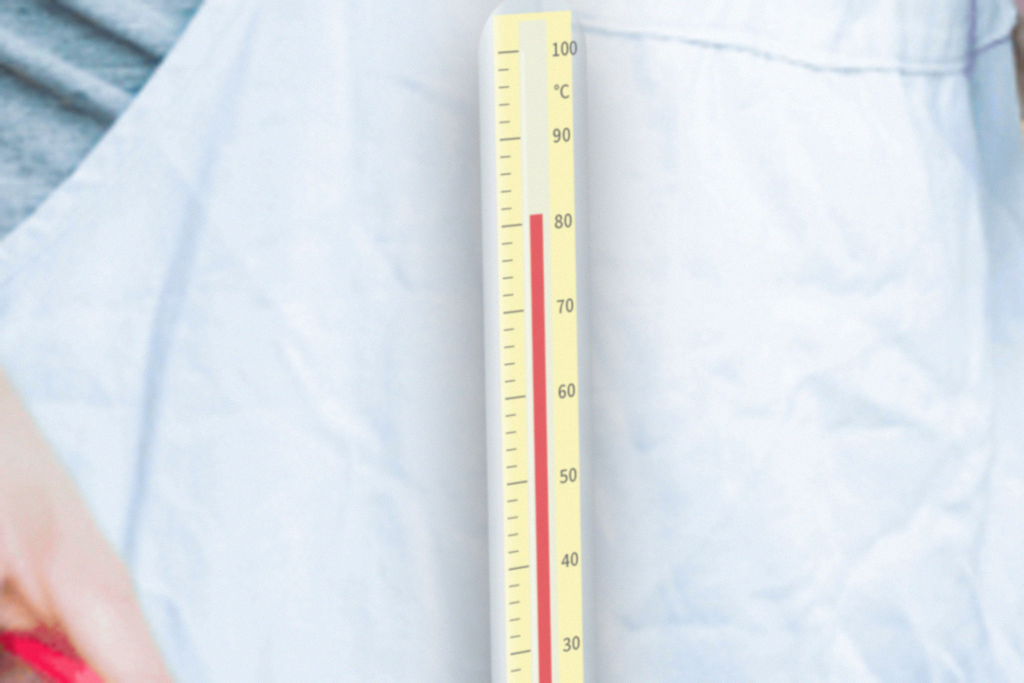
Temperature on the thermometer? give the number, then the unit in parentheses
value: 81 (°C)
